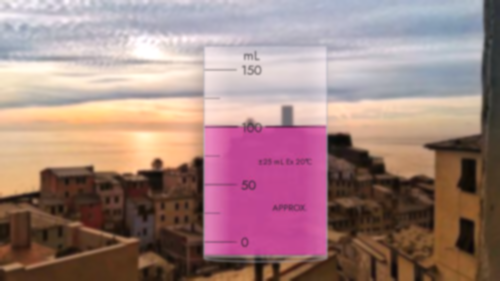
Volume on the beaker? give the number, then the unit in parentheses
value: 100 (mL)
